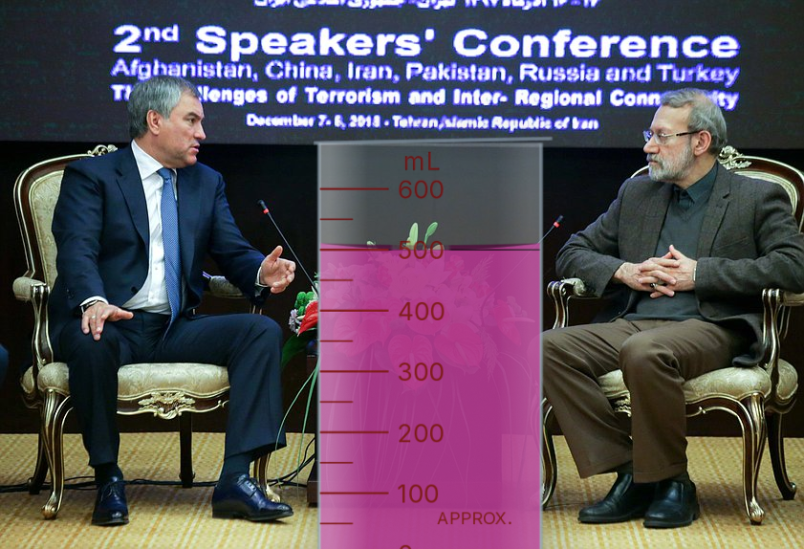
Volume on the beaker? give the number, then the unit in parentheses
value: 500 (mL)
